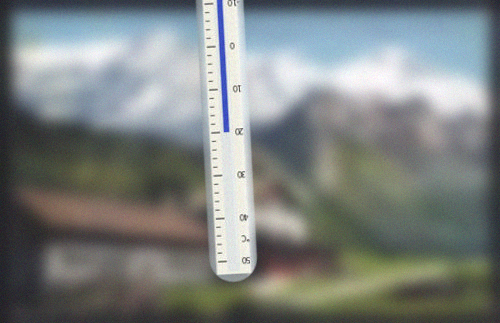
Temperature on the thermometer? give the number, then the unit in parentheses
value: 20 (°C)
